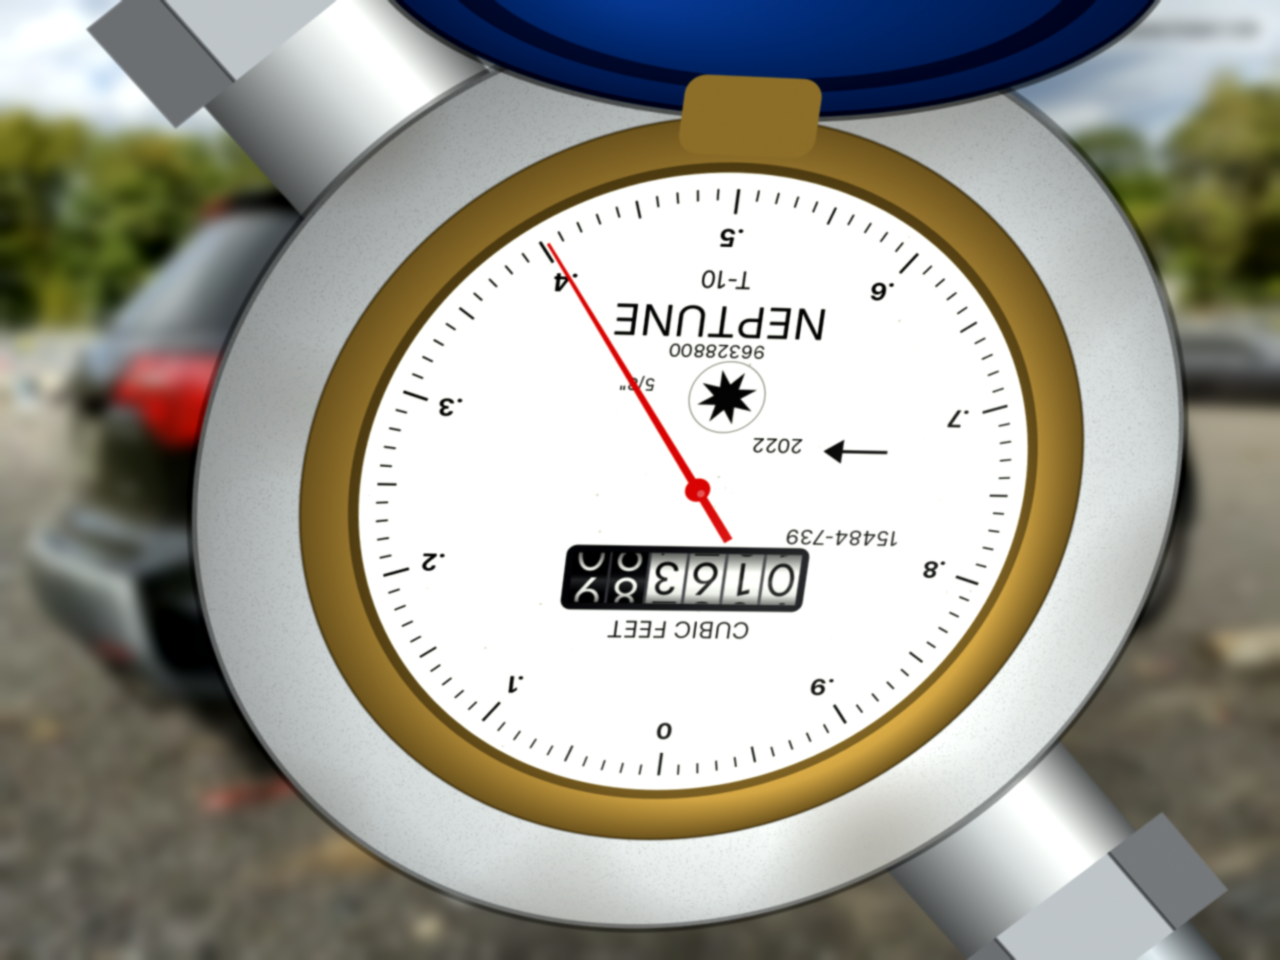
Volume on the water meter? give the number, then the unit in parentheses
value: 16389.40 (ft³)
